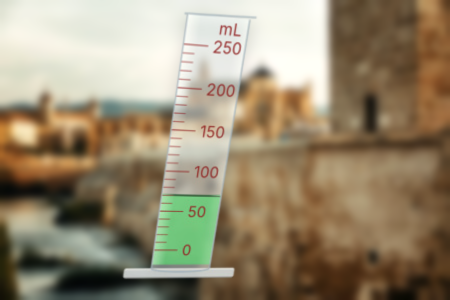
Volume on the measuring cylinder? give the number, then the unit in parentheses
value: 70 (mL)
